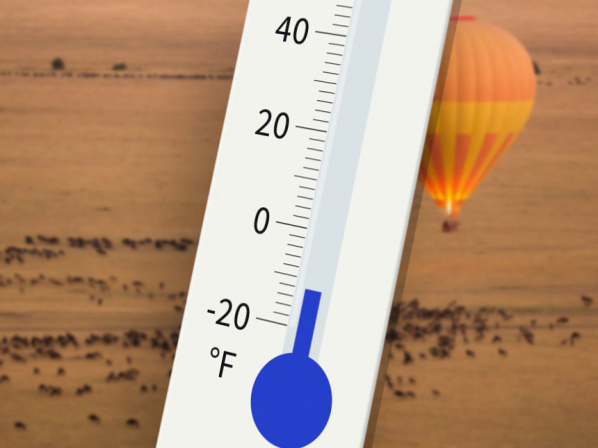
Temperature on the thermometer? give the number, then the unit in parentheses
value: -12 (°F)
